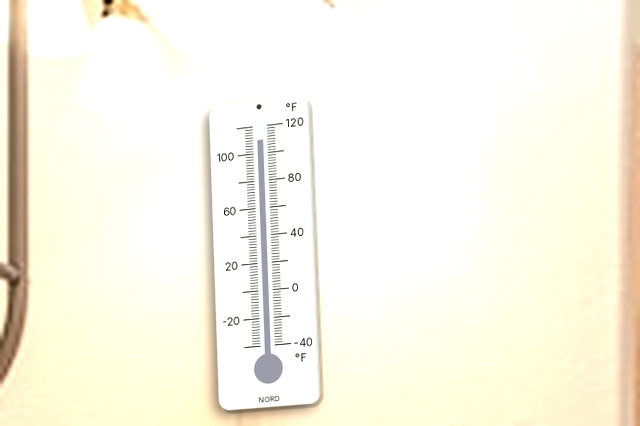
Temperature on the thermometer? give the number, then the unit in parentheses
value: 110 (°F)
